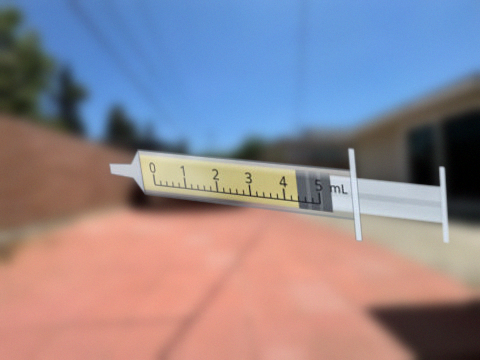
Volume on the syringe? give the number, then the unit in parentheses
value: 4.4 (mL)
